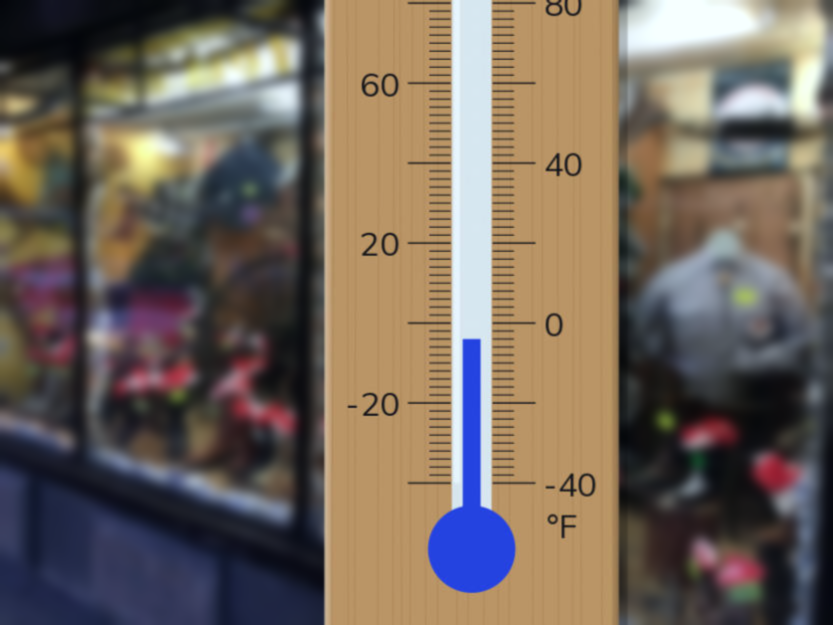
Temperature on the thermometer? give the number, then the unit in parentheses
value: -4 (°F)
